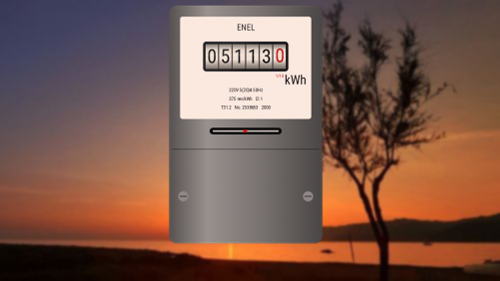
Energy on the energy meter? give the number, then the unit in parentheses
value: 5113.0 (kWh)
